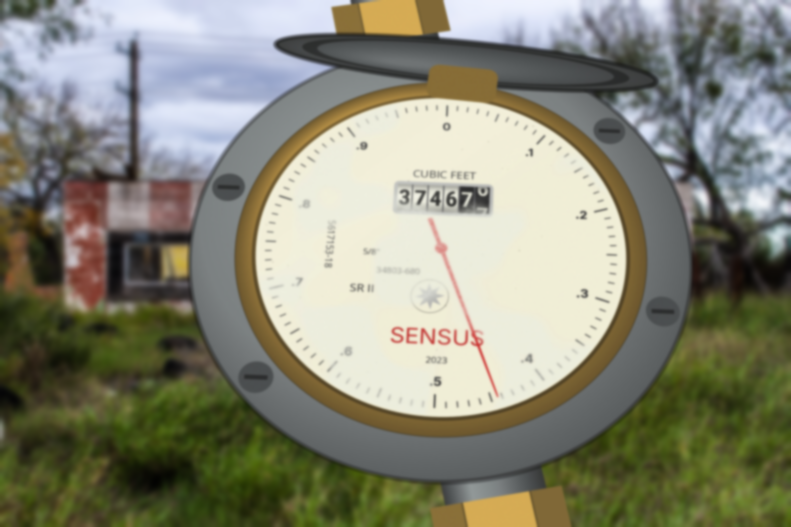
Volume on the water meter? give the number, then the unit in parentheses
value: 374676.44 (ft³)
